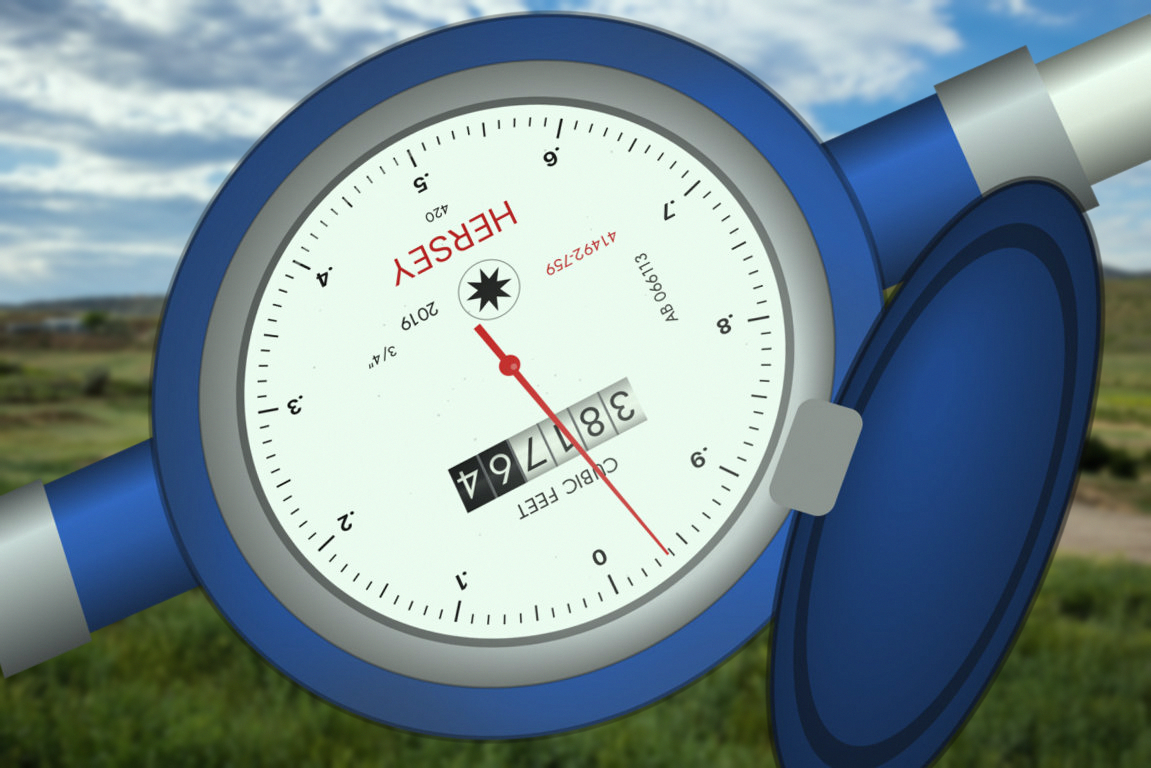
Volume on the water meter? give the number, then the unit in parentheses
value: 381763.96 (ft³)
